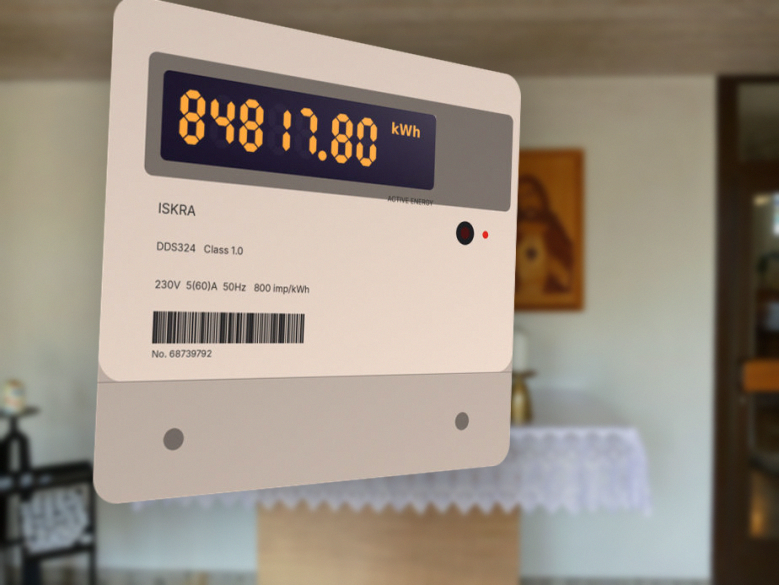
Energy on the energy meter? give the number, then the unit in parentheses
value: 84817.80 (kWh)
